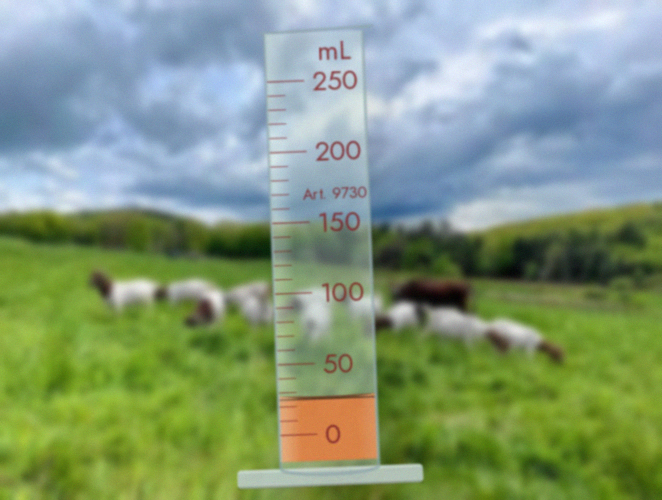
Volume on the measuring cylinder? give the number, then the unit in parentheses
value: 25 (mL)
